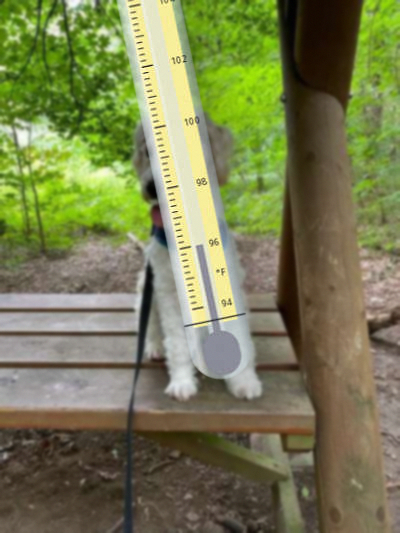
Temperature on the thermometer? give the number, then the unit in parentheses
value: 96 (°F)
